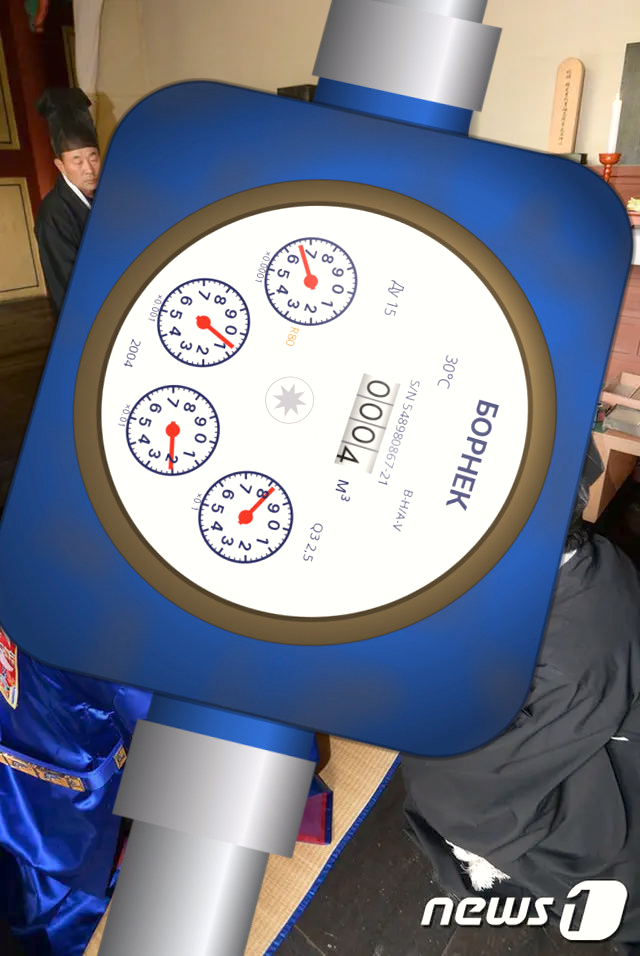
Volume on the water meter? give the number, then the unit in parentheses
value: 3.8206 (m³)
